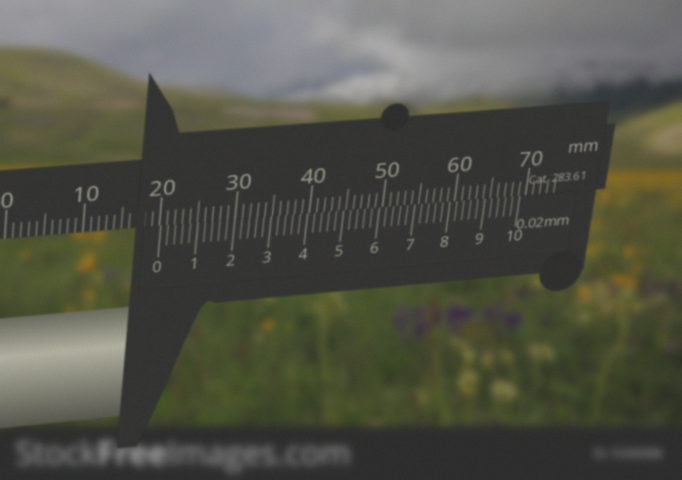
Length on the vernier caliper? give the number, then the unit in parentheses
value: 20.2 (mm)
